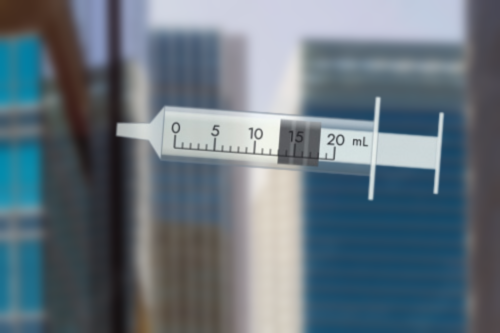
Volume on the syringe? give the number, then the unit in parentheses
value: 13 (mL)
